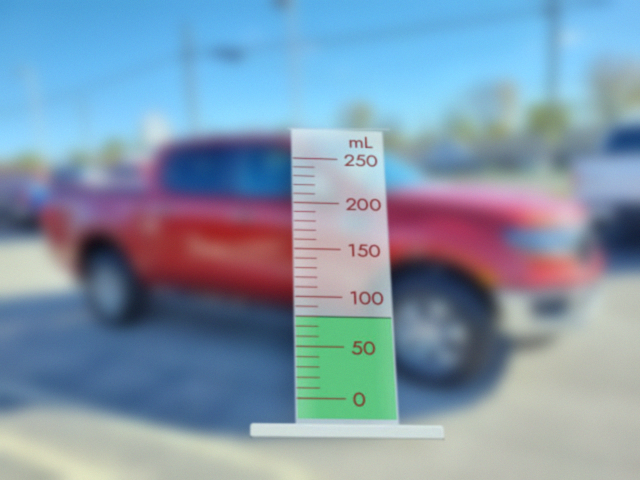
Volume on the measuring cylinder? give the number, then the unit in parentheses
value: 80 (mL)
